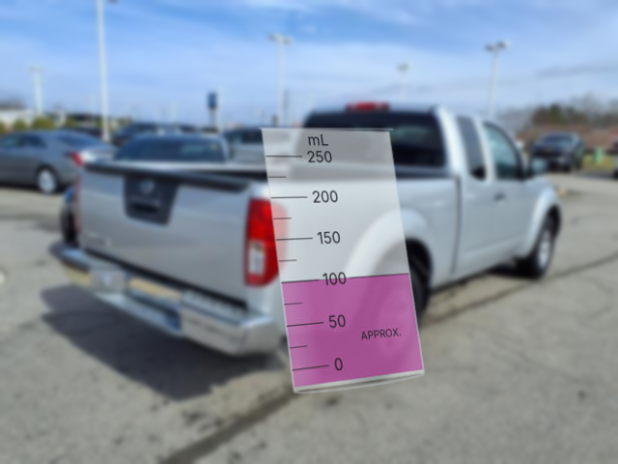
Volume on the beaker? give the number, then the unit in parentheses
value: 100 (mL)
